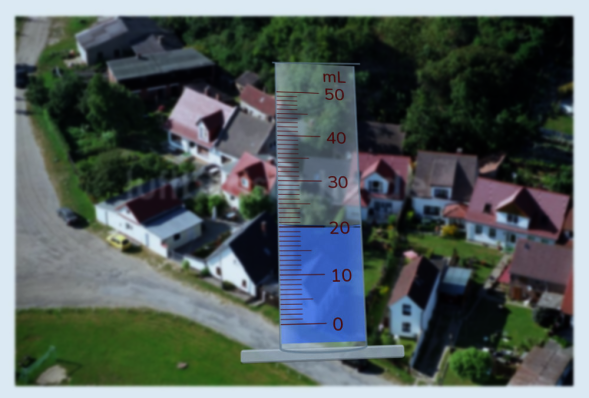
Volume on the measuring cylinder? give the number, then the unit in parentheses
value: 20 (mL)
